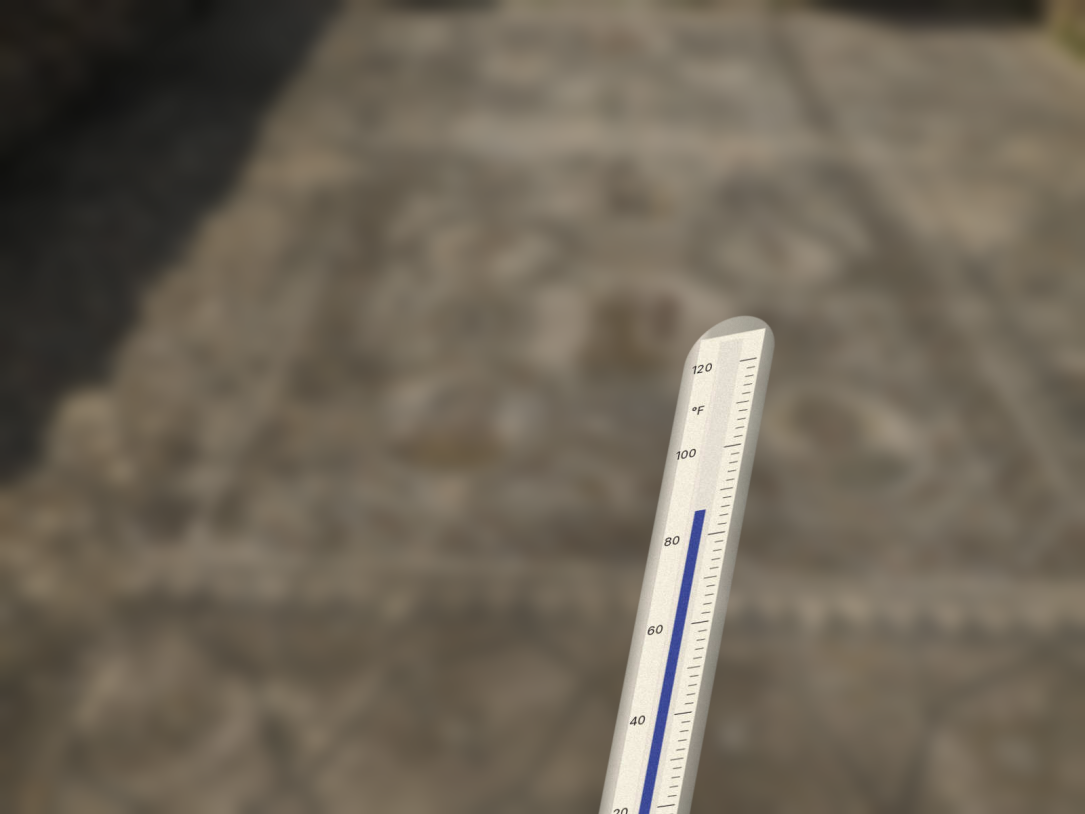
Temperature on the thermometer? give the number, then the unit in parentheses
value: 86 (°F)
